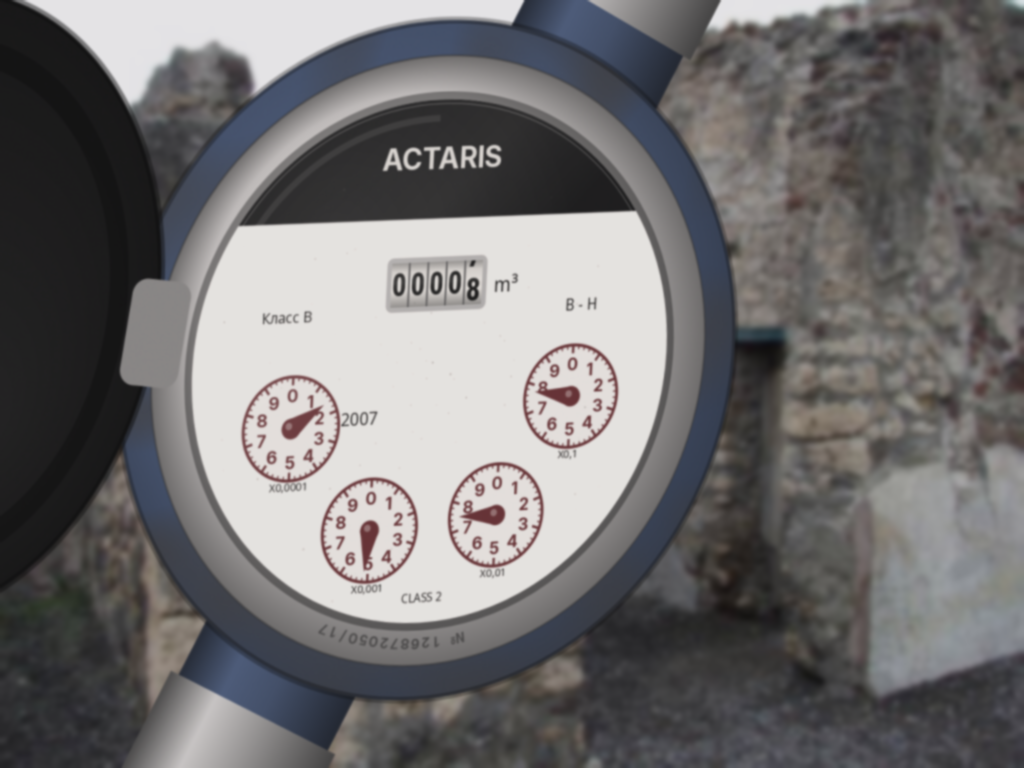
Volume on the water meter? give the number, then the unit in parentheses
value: 7.7751 (m³)
